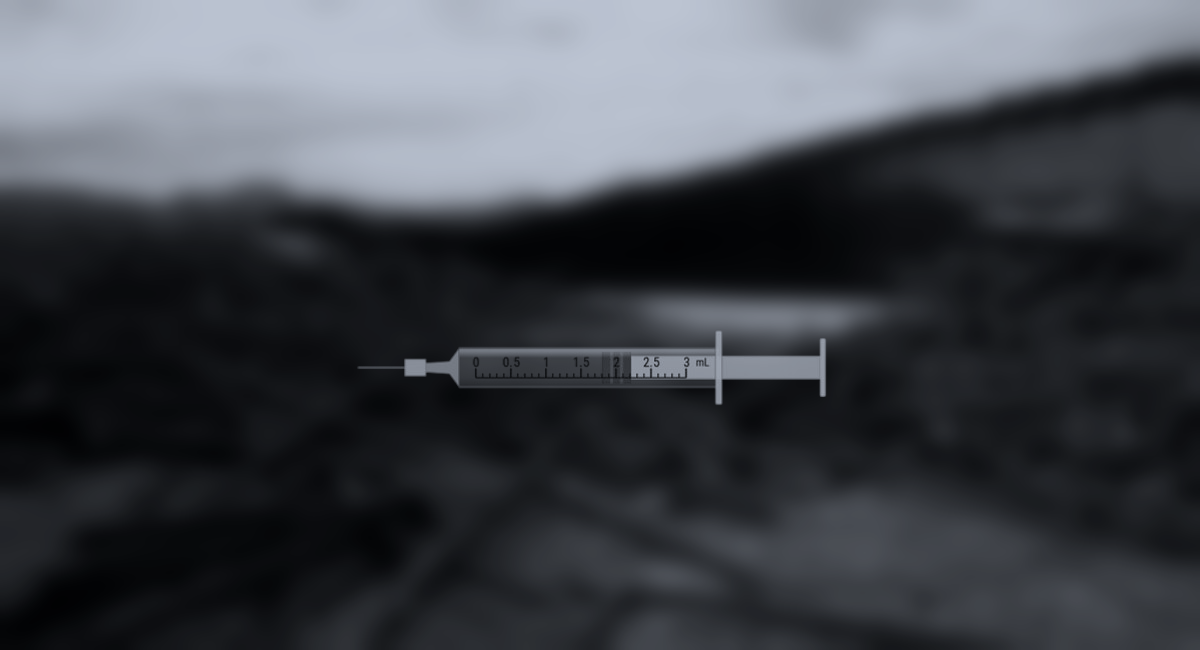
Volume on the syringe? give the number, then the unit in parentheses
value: 1.8 (mL)
